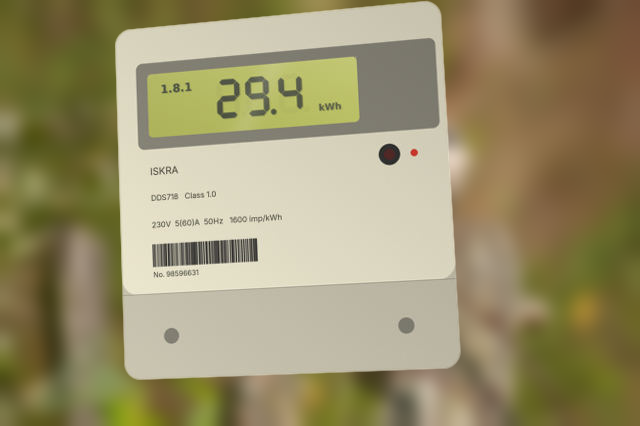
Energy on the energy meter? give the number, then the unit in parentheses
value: 29.4 (kWh)
